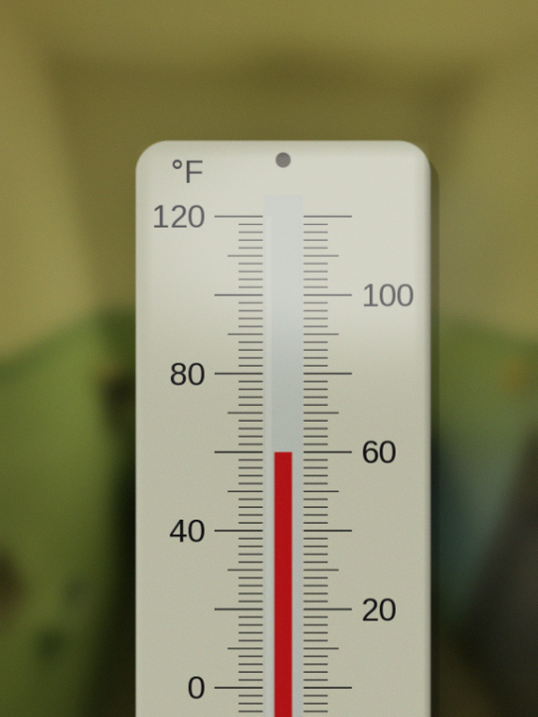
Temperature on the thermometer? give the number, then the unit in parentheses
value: 60 (°F)
